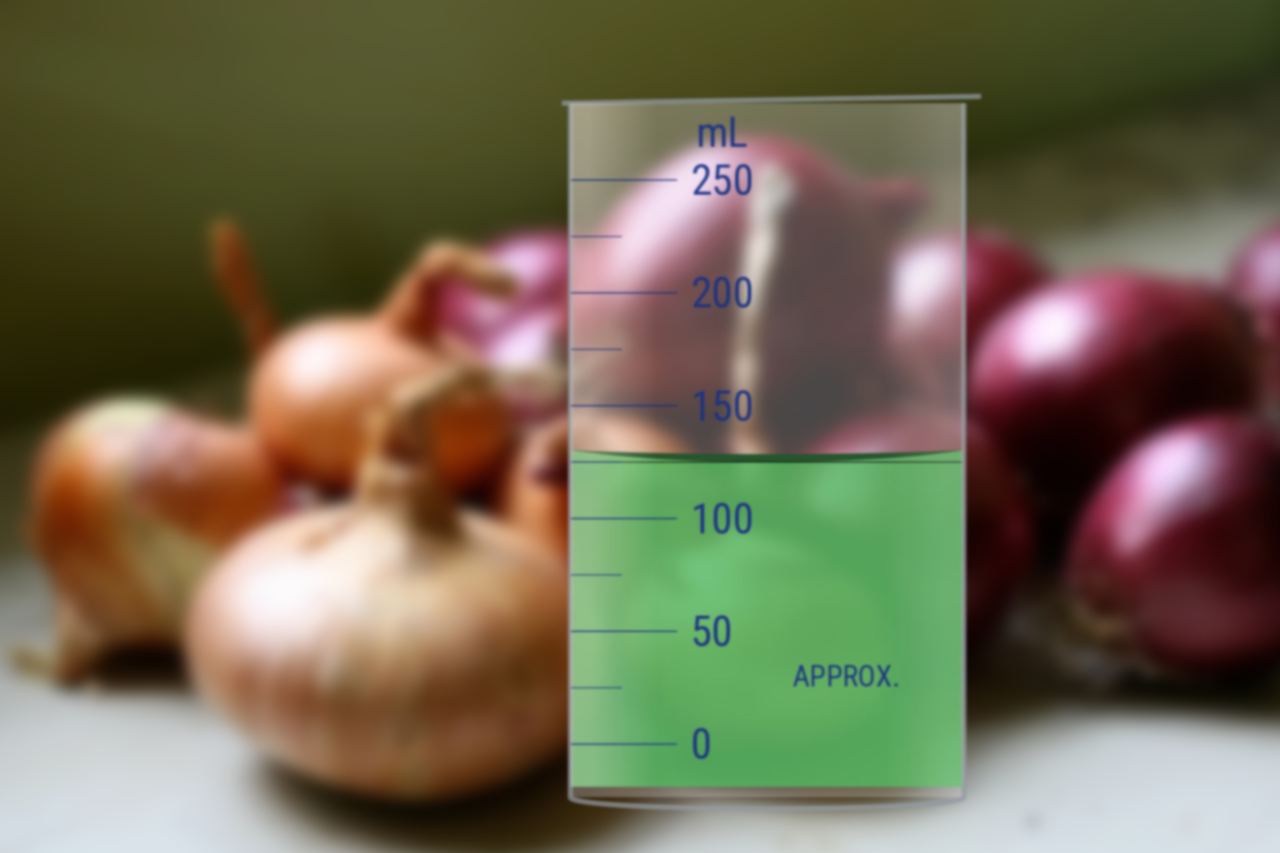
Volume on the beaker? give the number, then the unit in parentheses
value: 125 (mL)
